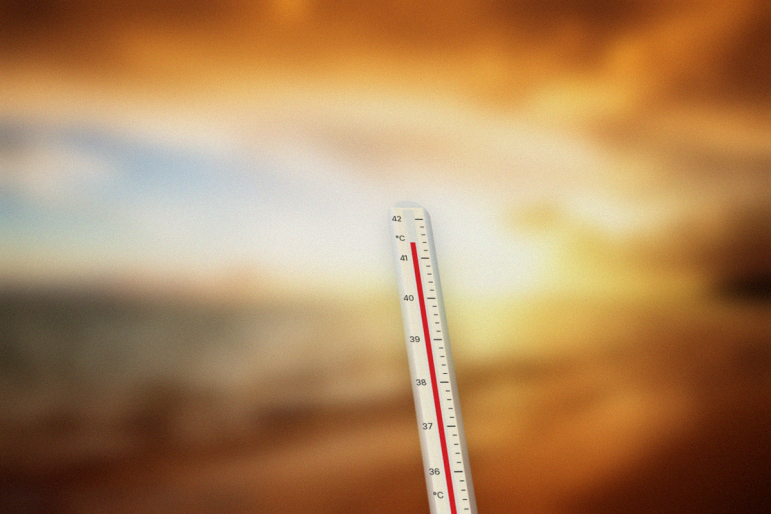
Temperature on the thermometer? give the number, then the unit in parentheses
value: 41.4 (°C)
